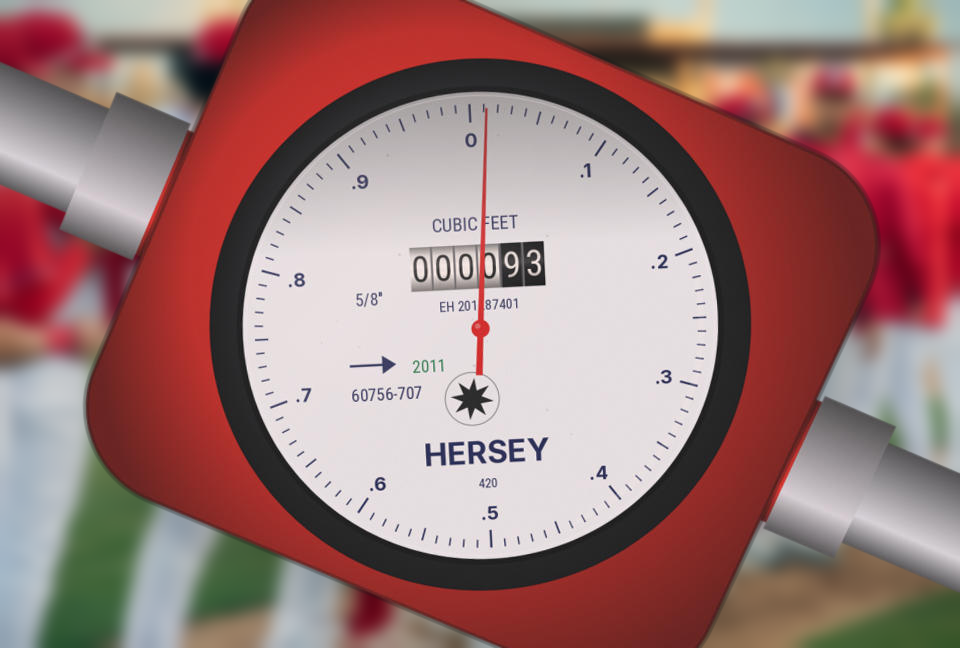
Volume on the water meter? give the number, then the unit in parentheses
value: 93.01 (ft³)
